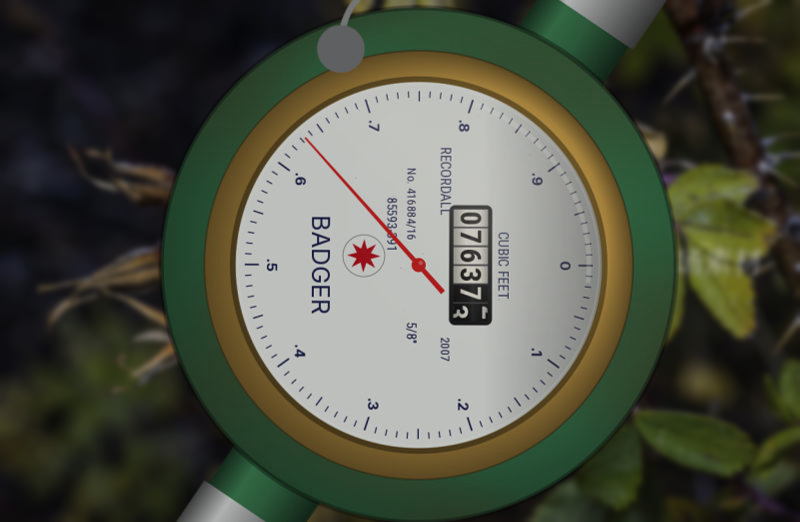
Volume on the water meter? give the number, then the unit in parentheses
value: 76372.63 (ft³)
